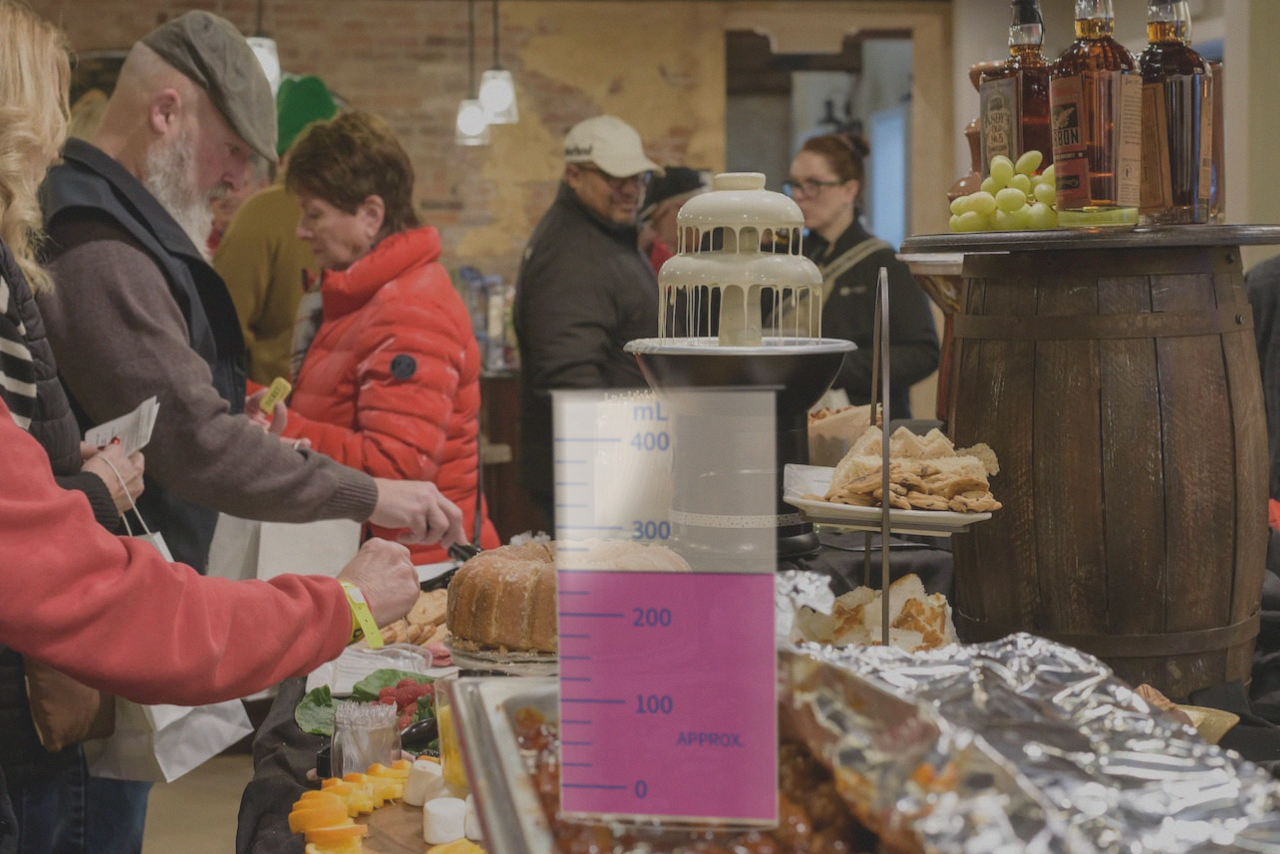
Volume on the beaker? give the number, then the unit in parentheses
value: 250 (mL)
